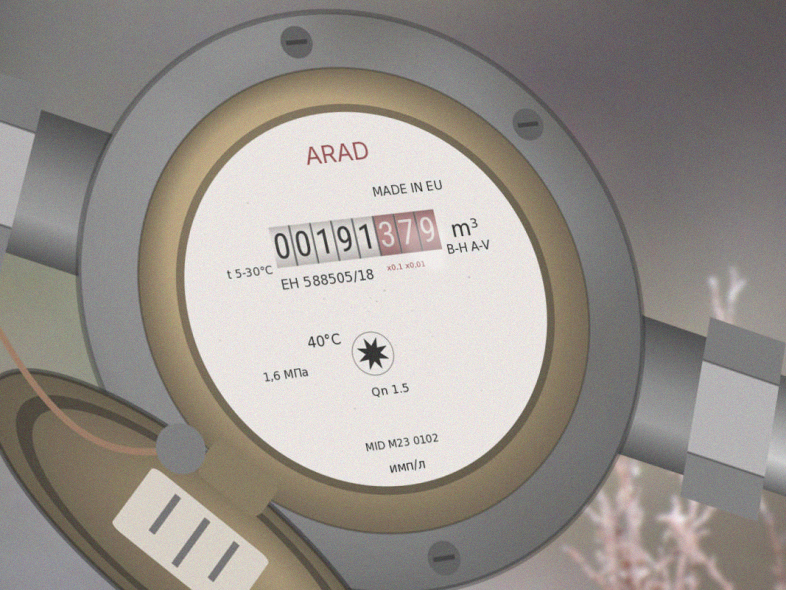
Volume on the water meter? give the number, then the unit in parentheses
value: 191.379 (m³)
